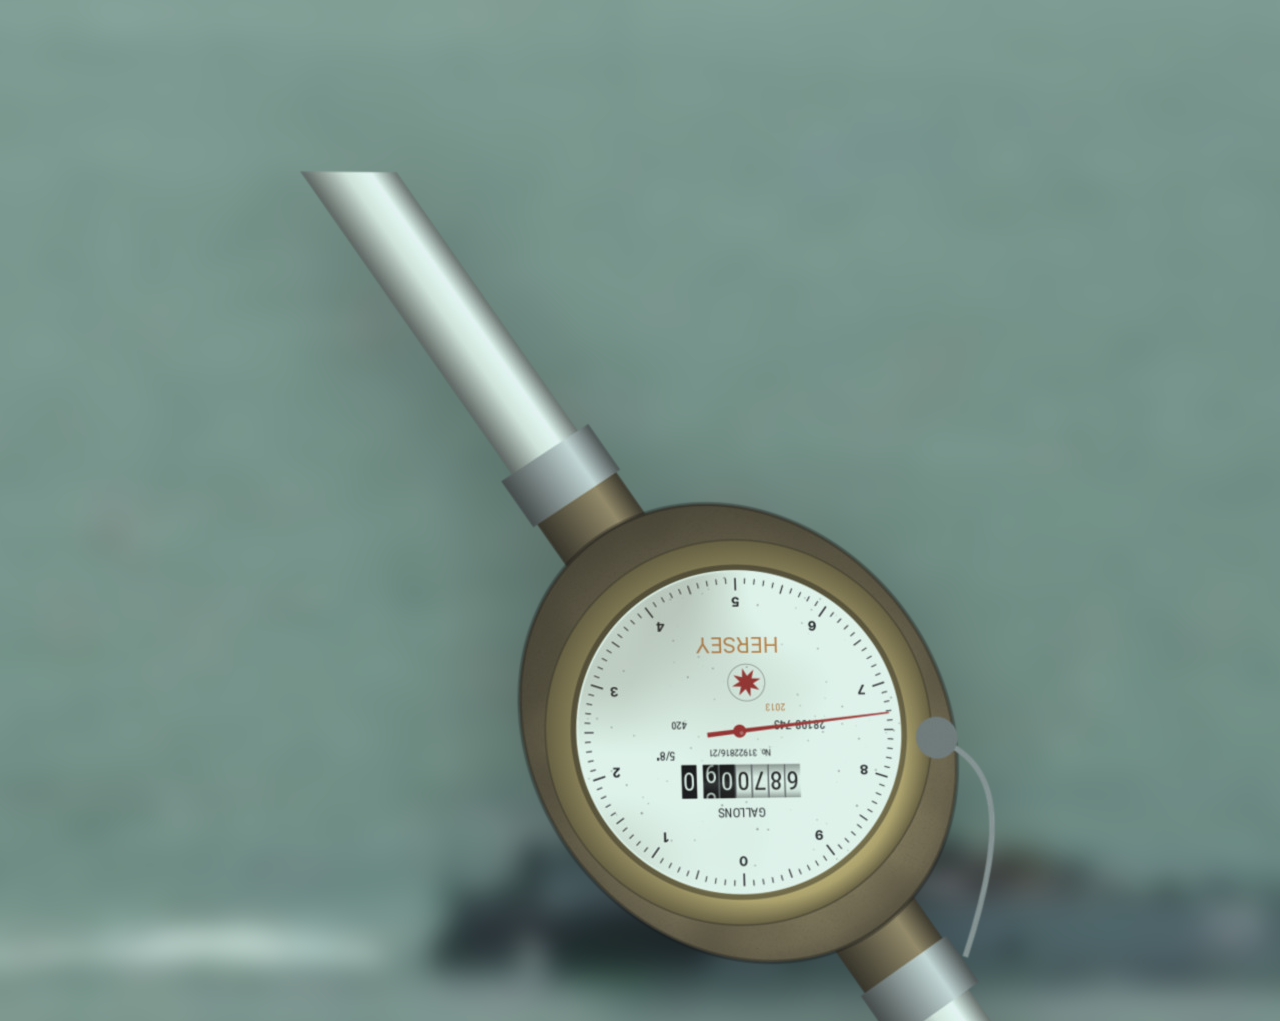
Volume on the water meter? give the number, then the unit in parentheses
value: 6870087.3 (gal)
